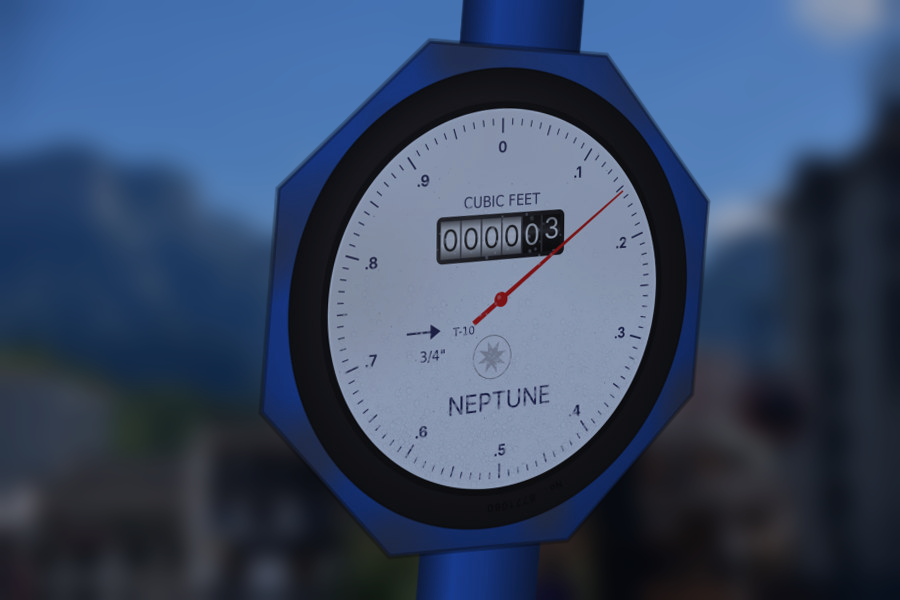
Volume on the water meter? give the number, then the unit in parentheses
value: 3.15 (ft³)
